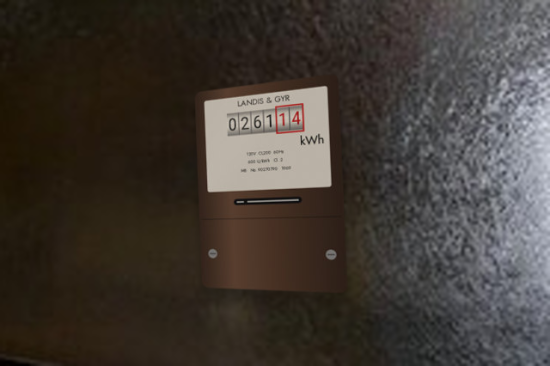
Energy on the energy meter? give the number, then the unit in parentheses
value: 261.14 (kWh)
